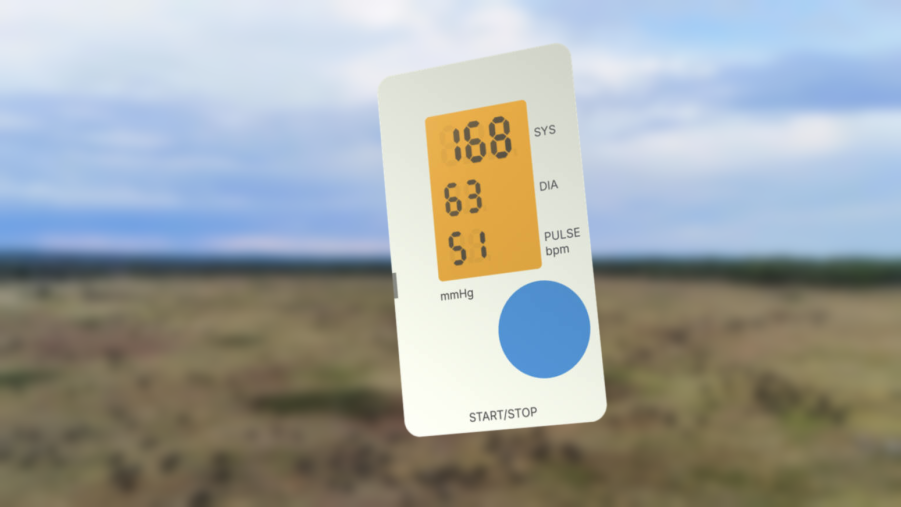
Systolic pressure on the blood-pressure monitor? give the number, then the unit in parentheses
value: 168 (mmHg)
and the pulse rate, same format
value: 51 (bpm)
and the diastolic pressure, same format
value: 63 (mmHg)
